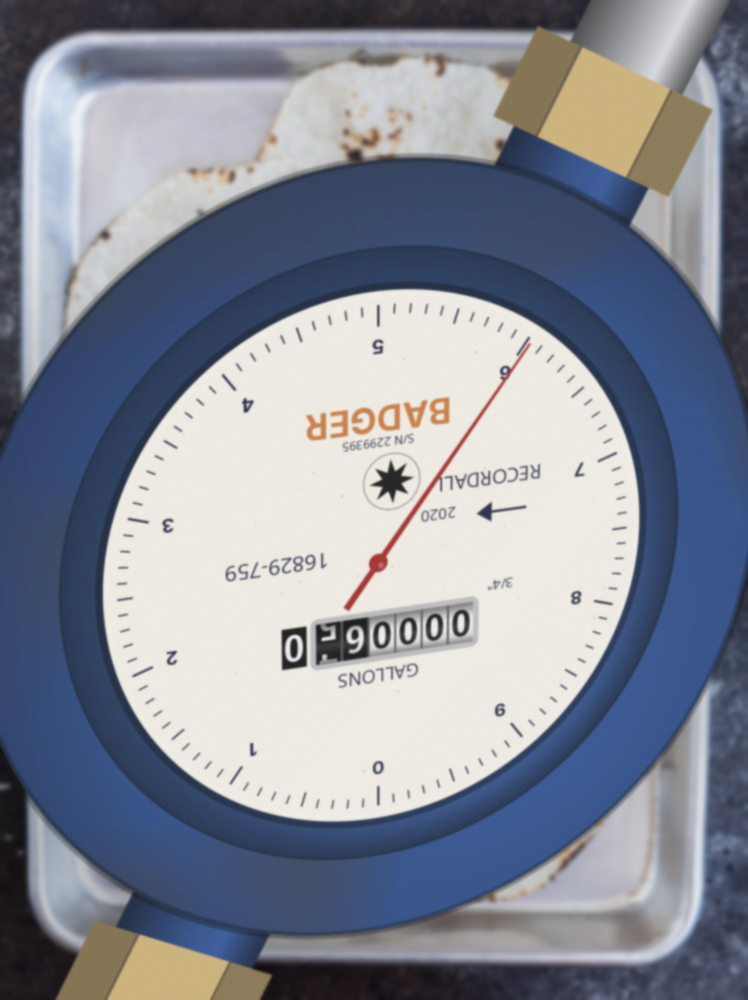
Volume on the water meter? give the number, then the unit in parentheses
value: 646.0 (gal)
